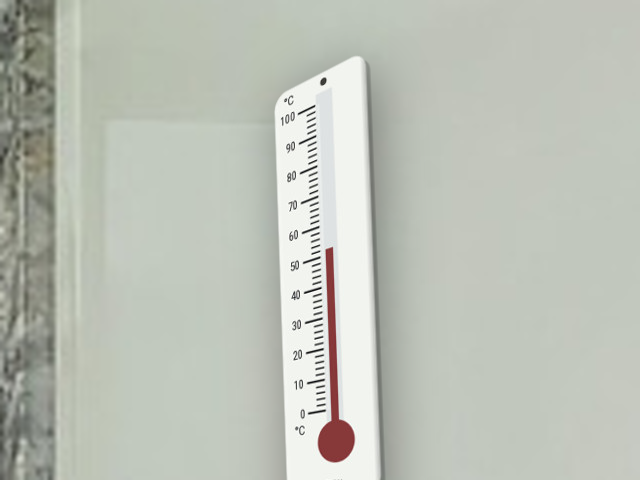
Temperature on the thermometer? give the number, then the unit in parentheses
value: 52 (°C)
